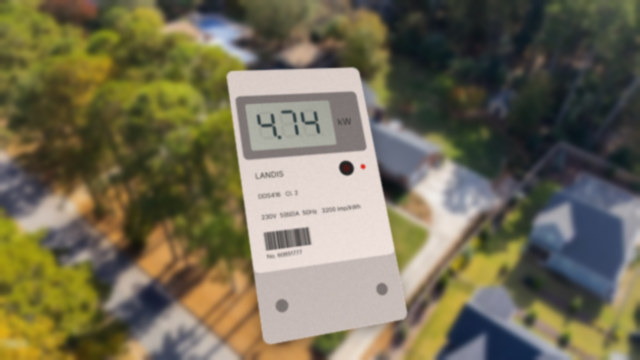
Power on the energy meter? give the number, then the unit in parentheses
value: 4.74 (kW)
